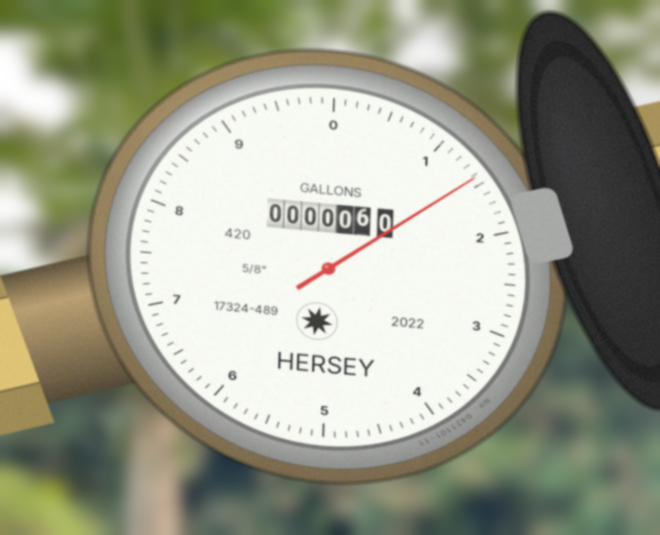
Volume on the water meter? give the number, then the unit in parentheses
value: 61.4 (gal)
